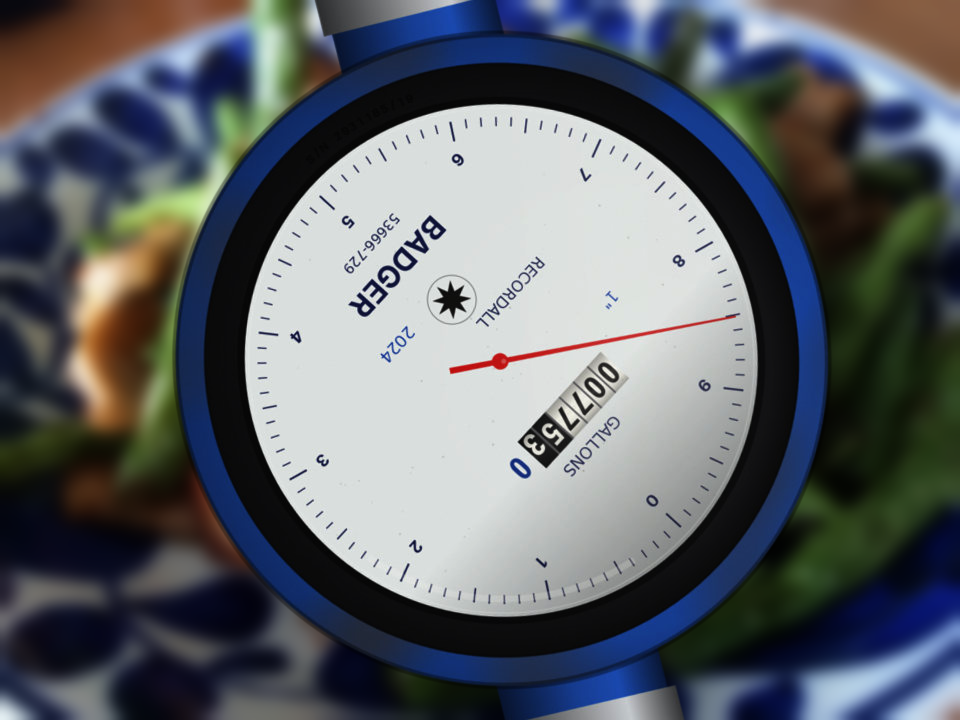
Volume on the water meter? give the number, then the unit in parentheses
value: 77528.5 (gal)
